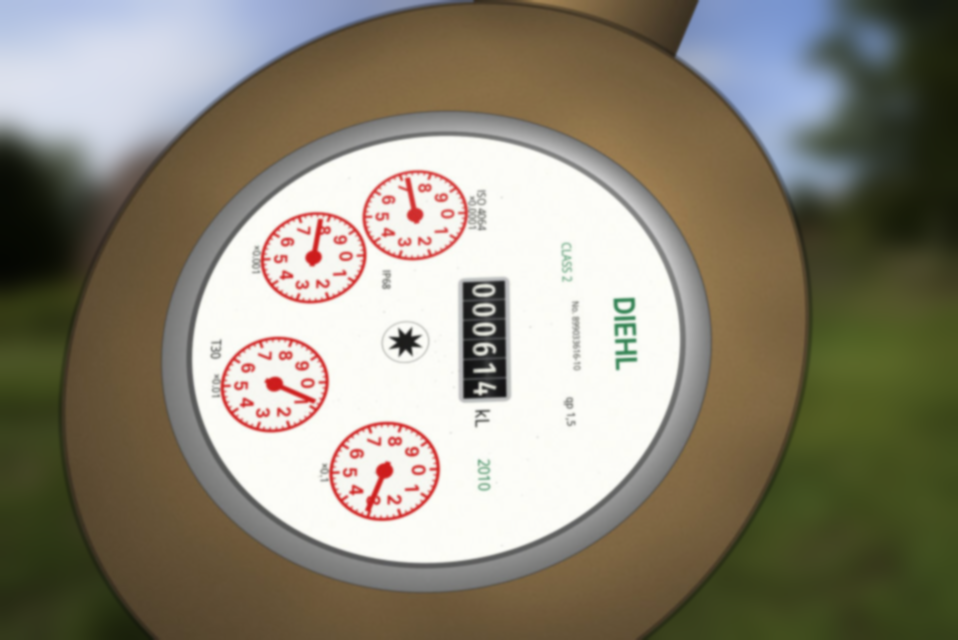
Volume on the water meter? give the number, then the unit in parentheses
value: 614.3077 (kL)
